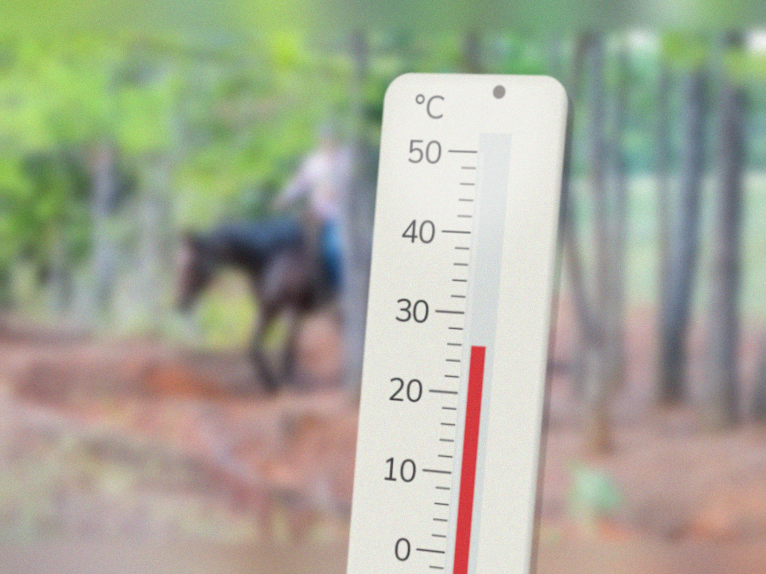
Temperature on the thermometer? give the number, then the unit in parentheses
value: 26 (°C)
